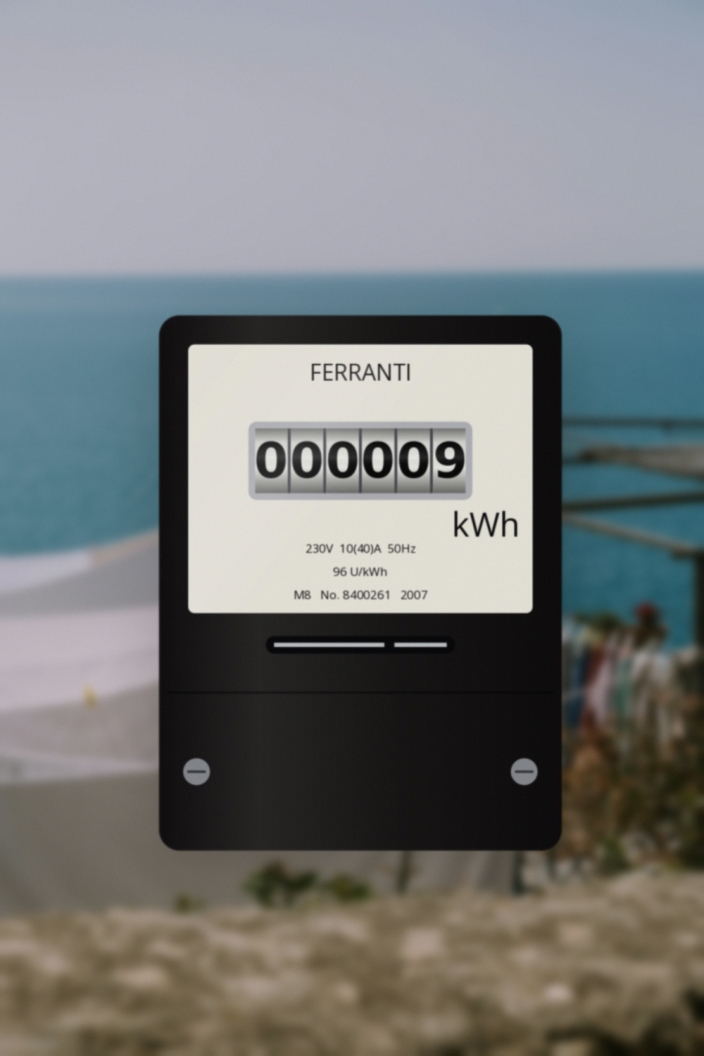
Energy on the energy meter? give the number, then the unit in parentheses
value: 9 (kWh)
